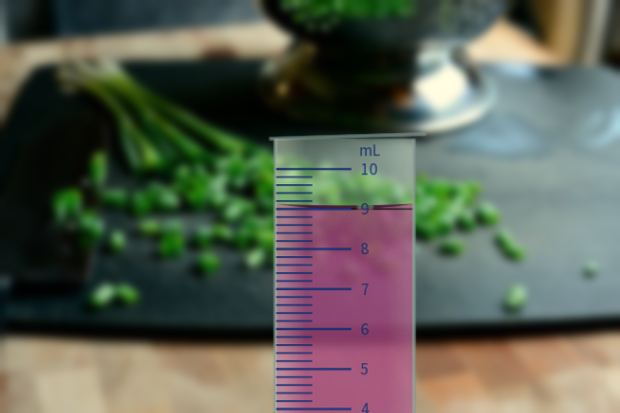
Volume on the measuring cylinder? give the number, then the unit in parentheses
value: 9 (mL)
